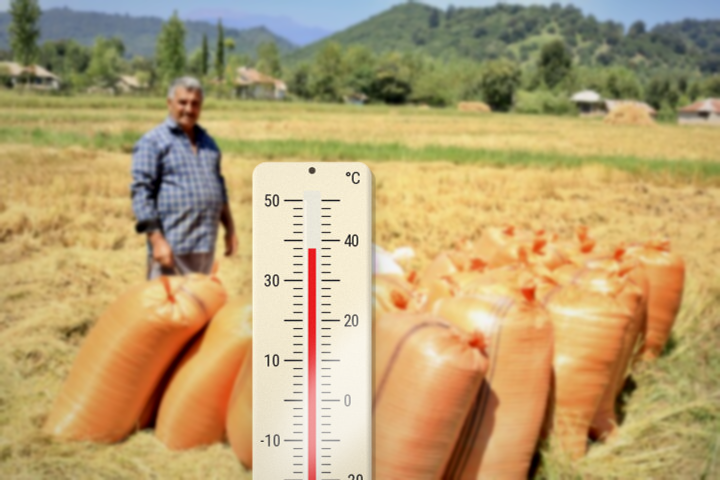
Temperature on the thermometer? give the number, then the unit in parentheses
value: 38 (°C)
